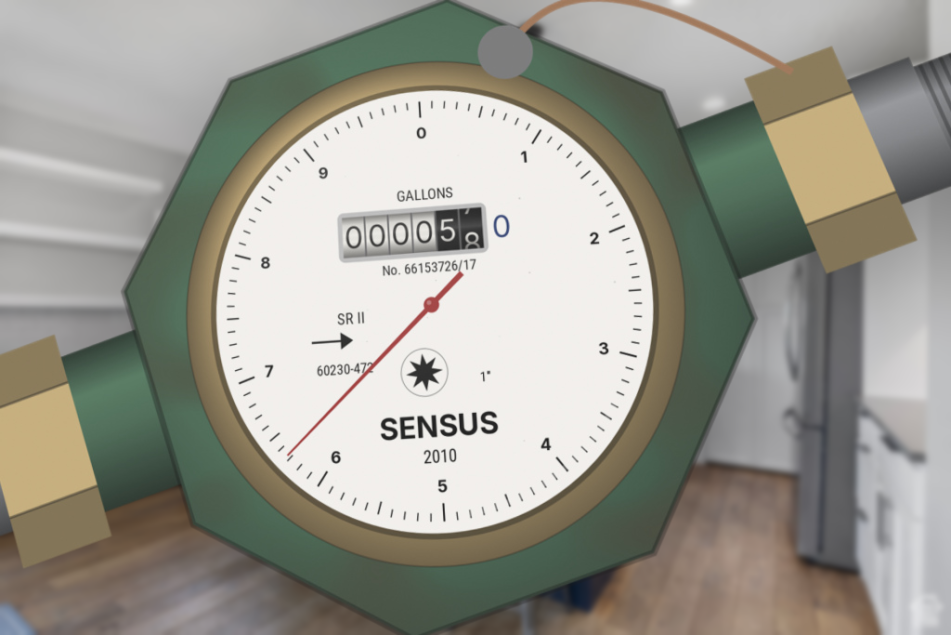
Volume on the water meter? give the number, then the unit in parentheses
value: 576.3 (gal)
